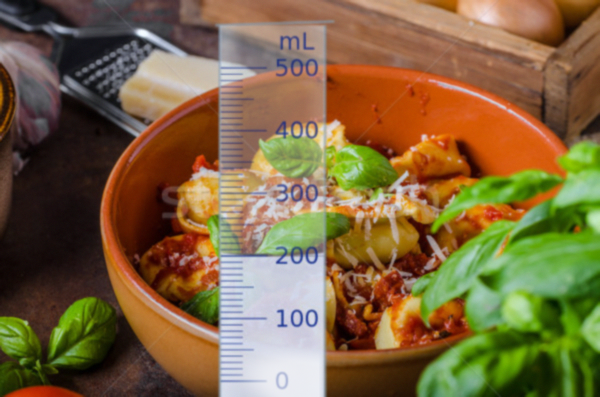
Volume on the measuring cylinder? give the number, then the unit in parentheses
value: 200 (mL)
